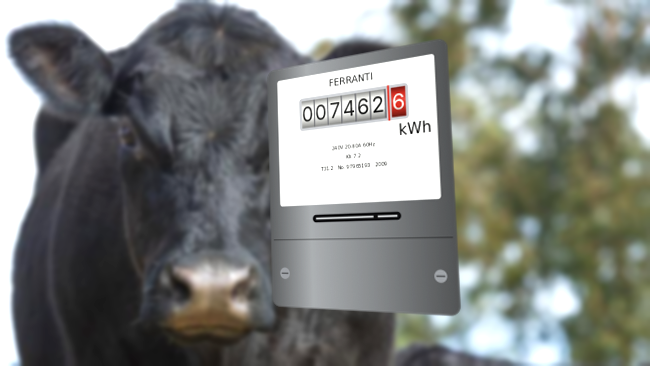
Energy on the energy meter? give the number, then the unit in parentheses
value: 7462.6 (kWh)
